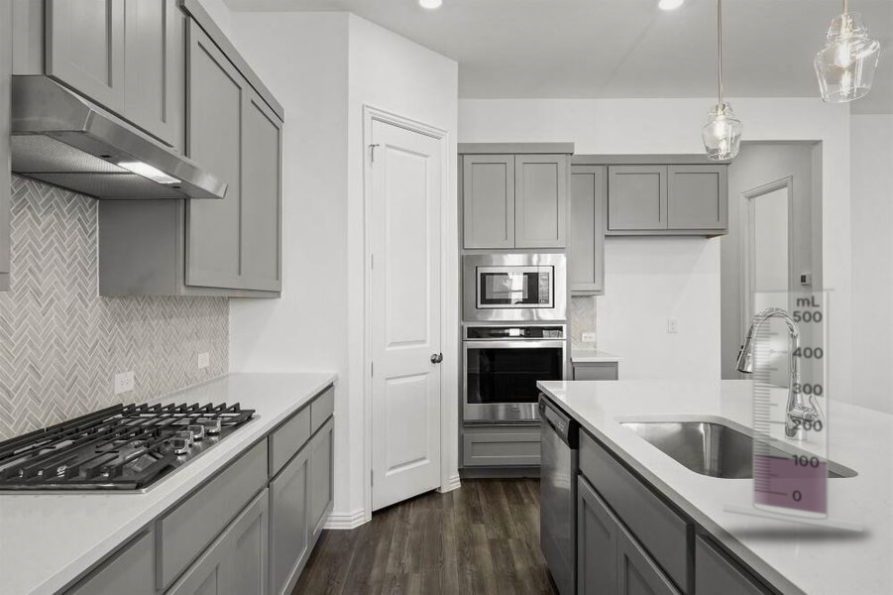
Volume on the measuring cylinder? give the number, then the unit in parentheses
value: 100 (mL)
